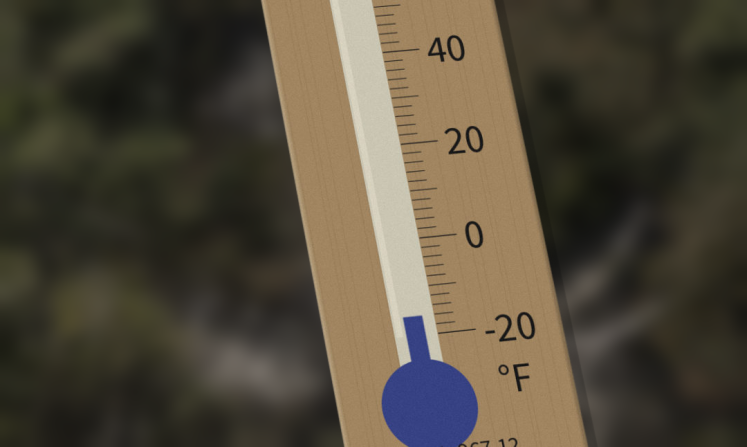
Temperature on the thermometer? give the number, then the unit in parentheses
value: -16 (°F)
